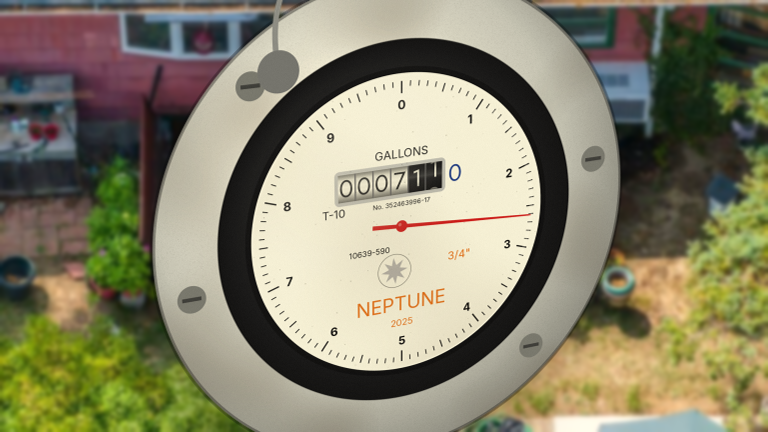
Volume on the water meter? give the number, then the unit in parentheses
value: 7112.6 (gal)
